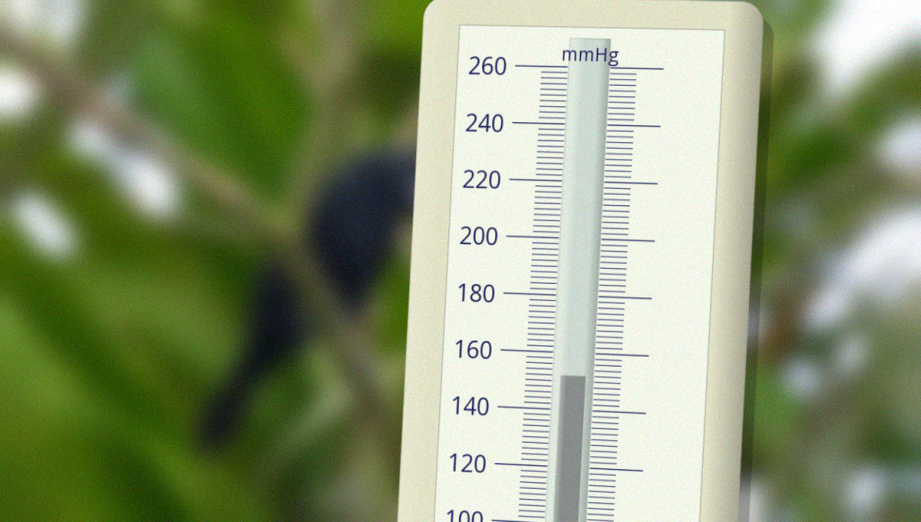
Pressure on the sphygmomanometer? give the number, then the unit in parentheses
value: 152 (mmHg)
